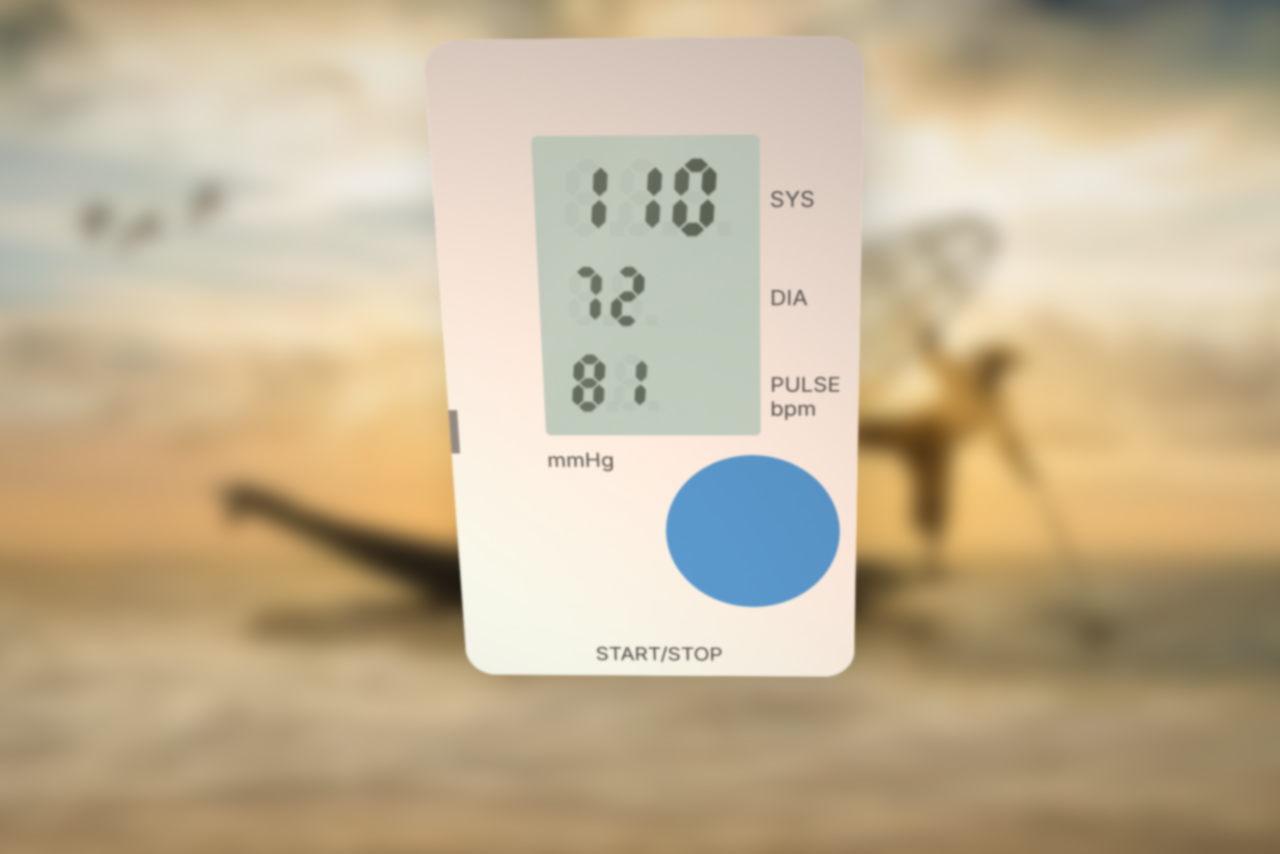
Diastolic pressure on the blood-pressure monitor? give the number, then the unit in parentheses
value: 72 (mmHg)
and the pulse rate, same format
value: 81 (bpm)
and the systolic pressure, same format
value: 110 (mmHg)
